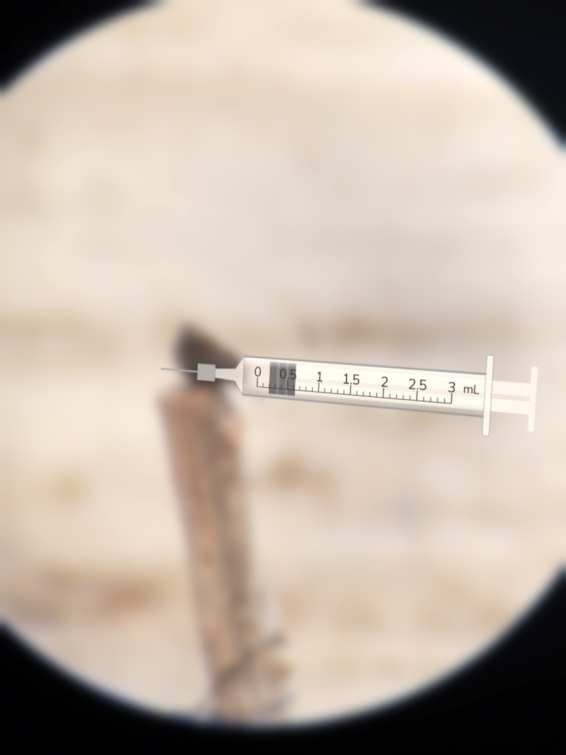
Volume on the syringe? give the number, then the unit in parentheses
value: 0.2 (mL)
